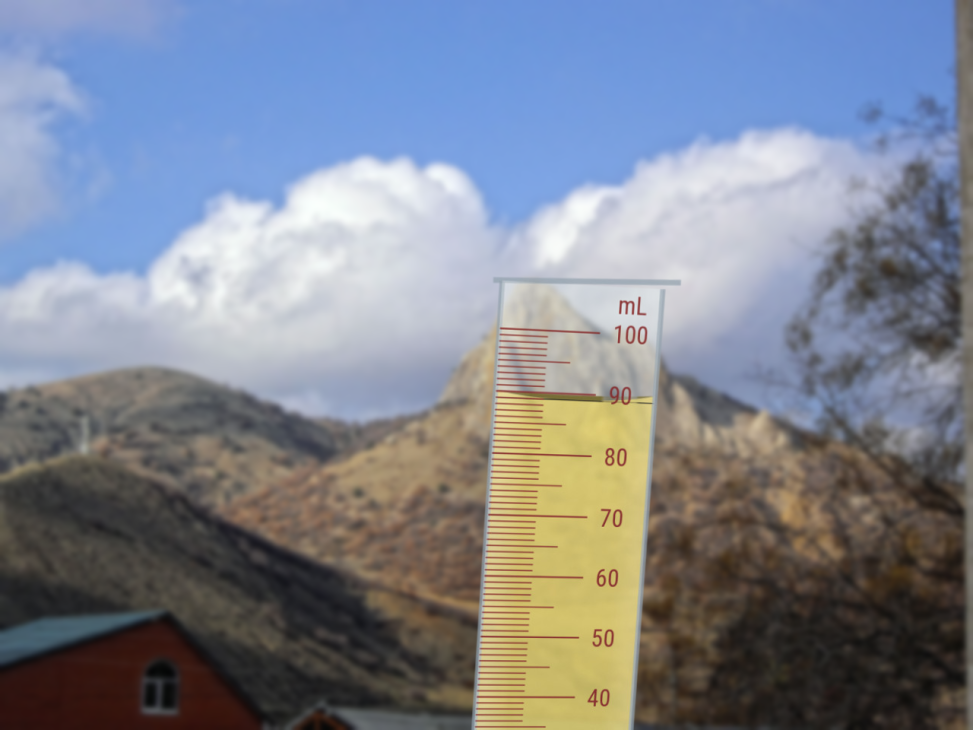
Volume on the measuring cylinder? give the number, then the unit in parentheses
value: 89 (mL)
